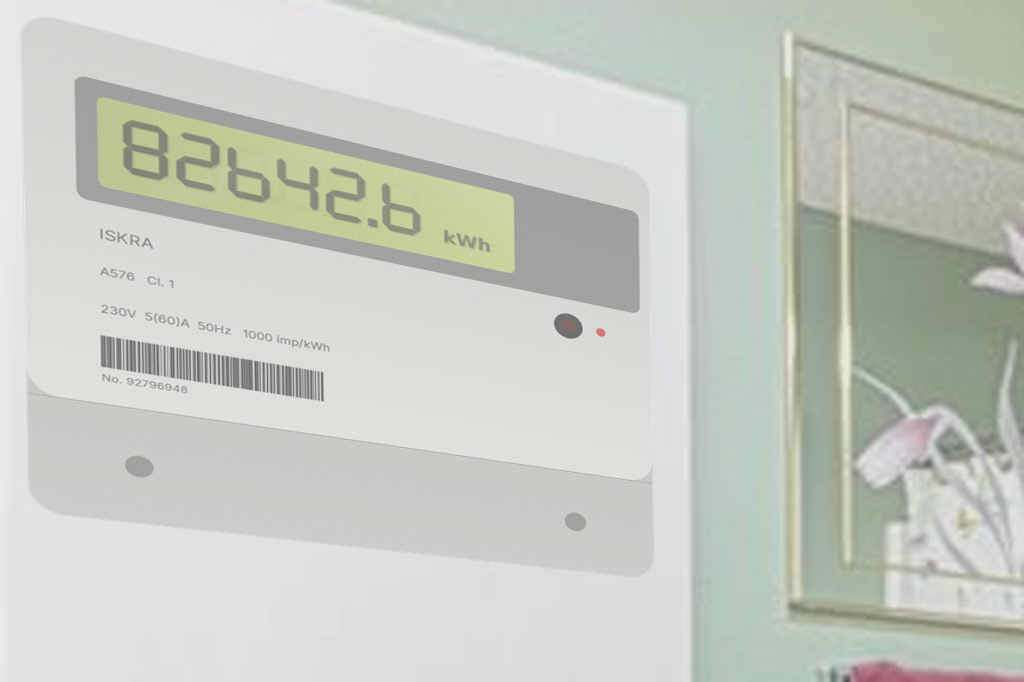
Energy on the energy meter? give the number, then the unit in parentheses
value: 82642.6 (kWh)
